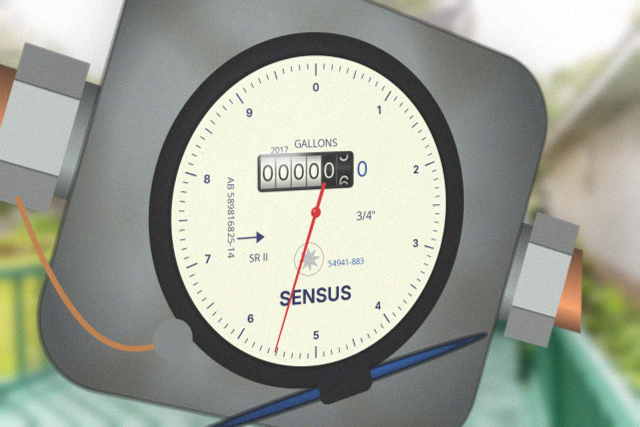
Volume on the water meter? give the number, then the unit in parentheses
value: 55.5 (gal)
